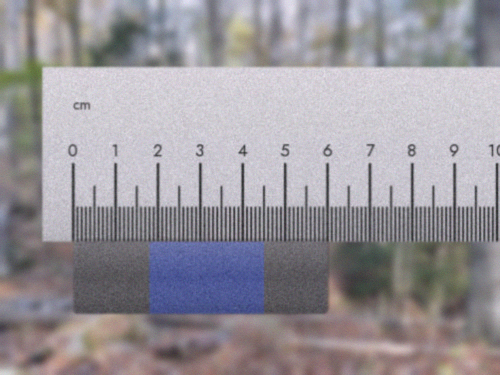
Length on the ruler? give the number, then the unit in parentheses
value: 6 (cm)
